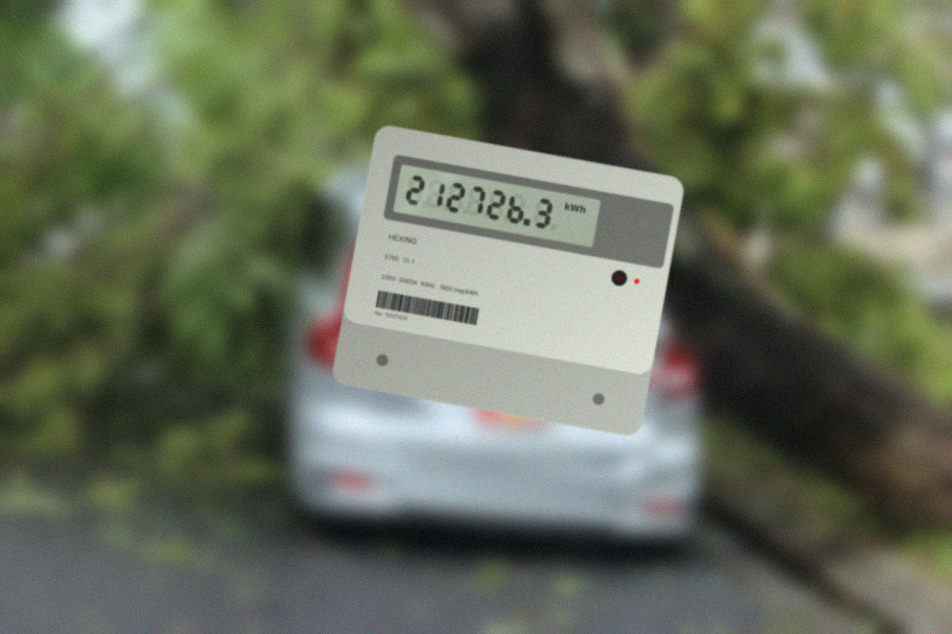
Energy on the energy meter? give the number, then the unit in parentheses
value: 212726.3 (kWh)
